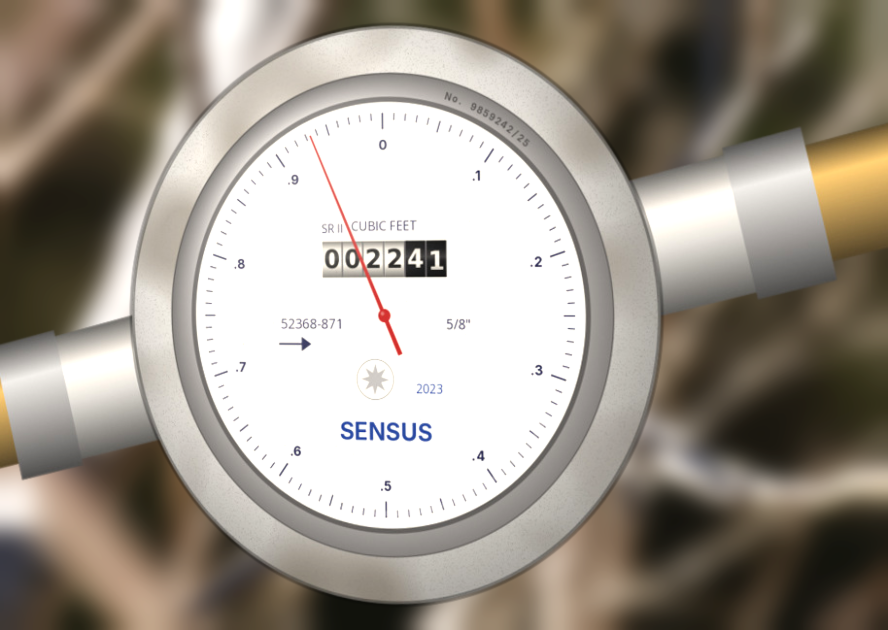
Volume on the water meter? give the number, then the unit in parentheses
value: 2240.93 (ft³)
